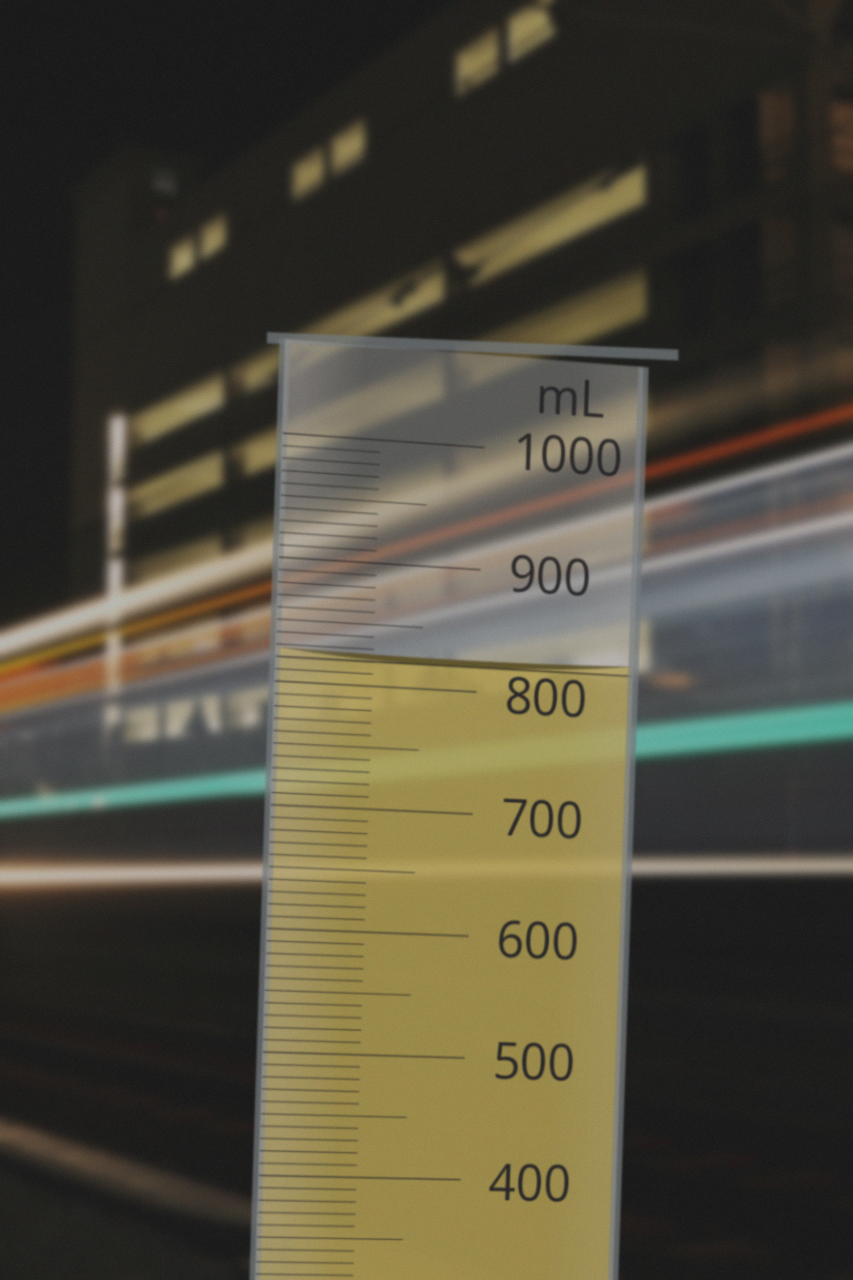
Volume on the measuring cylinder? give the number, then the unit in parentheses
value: 820 (mL)
